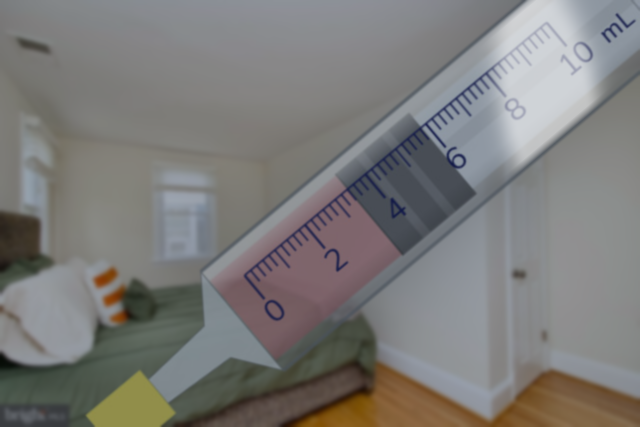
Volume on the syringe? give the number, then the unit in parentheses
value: 3.4 (mL)
